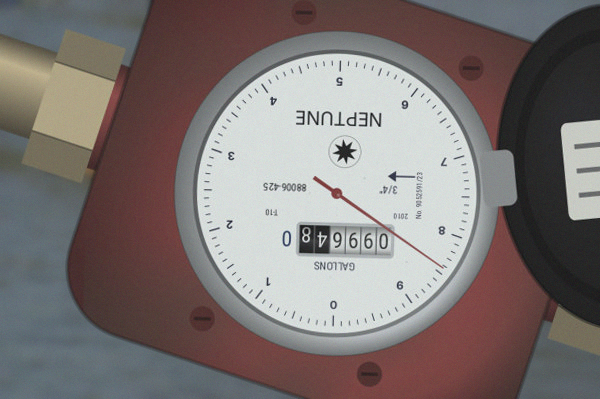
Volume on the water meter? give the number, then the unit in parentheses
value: 996478.4 (gal)
